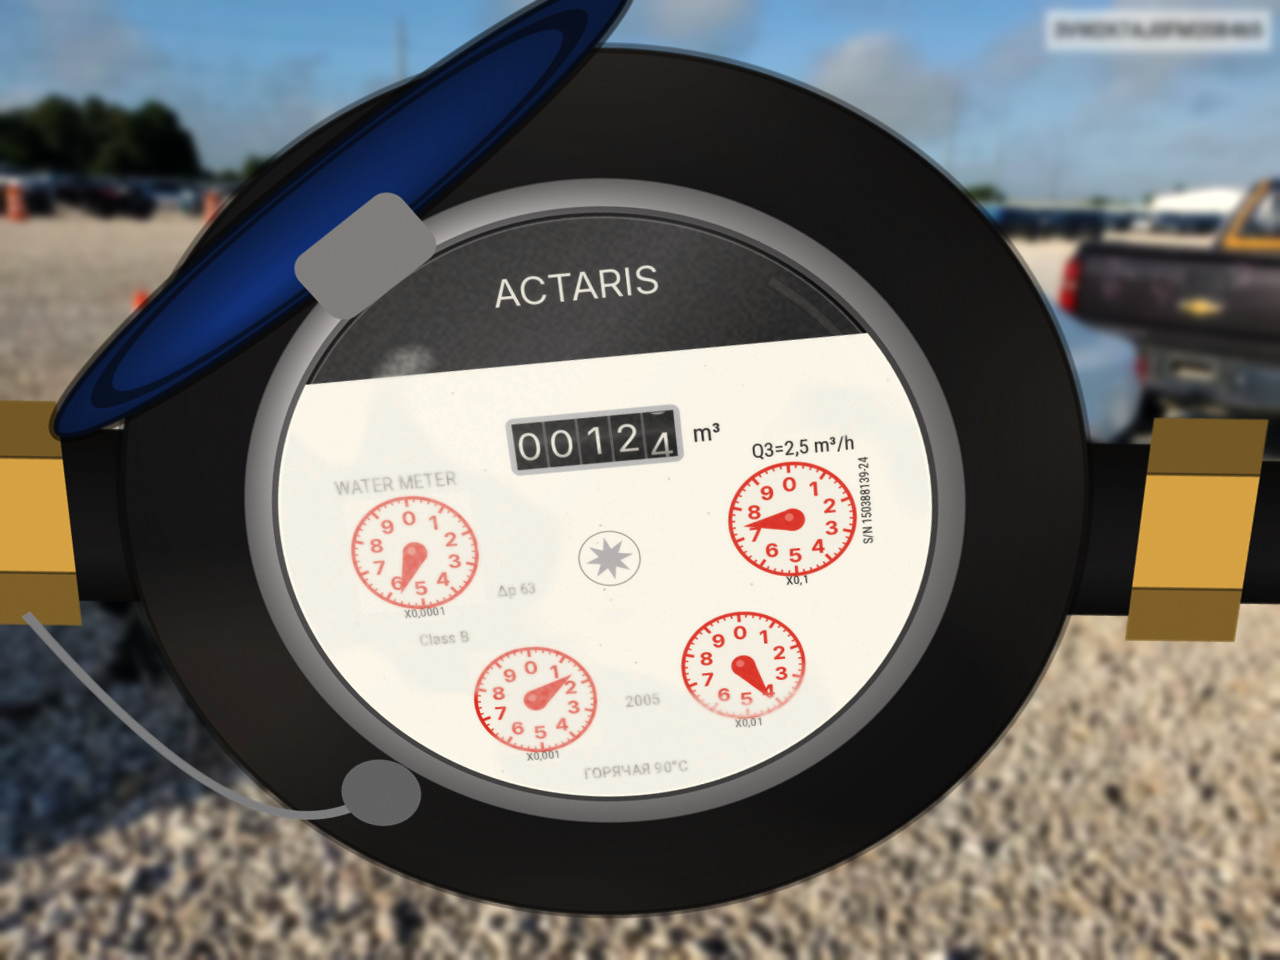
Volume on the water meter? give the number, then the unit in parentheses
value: 123.7415 (m³)
